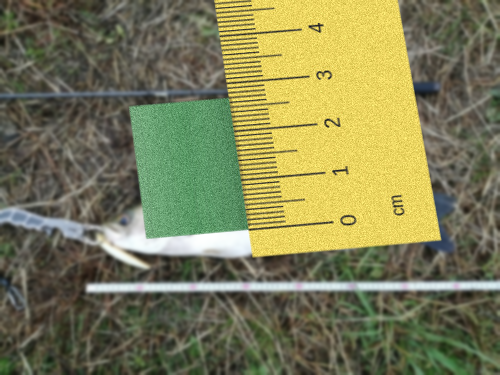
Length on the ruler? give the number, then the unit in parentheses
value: 2.7 (cm)
